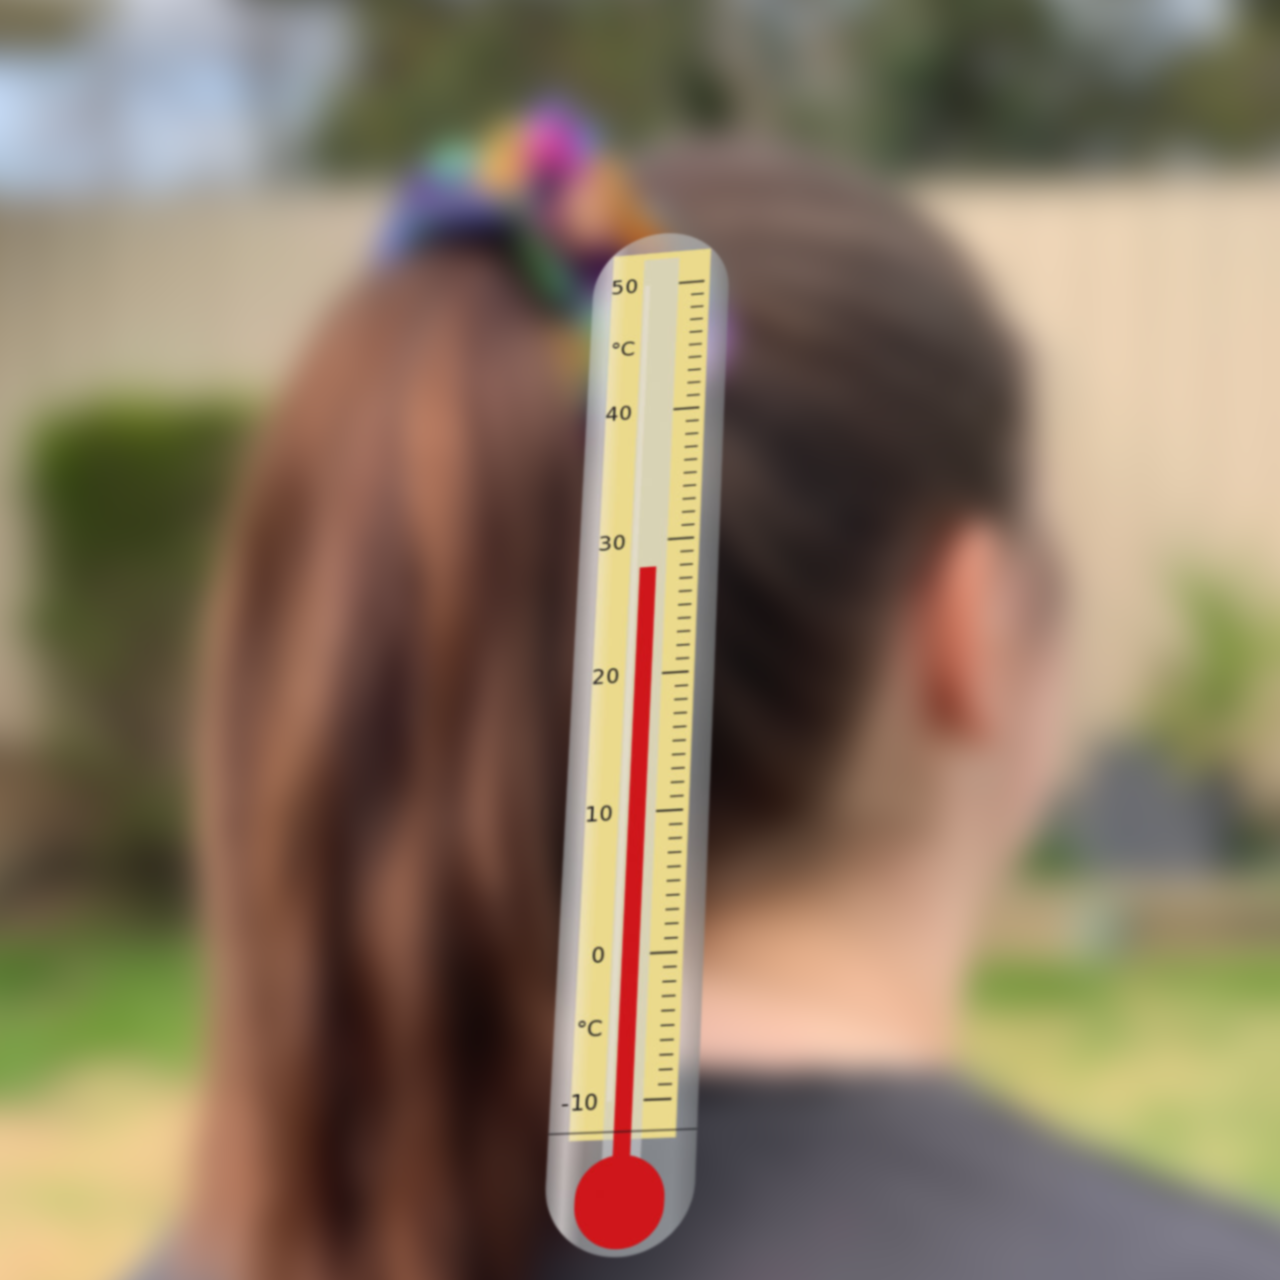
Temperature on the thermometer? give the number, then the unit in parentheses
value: 28 (°C)
